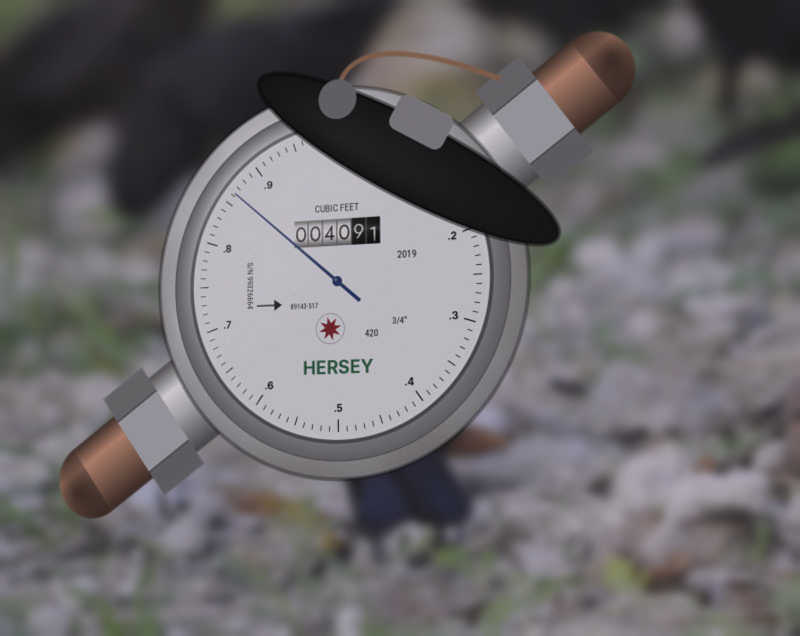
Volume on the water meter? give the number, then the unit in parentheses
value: 4090.86 (ft³)
